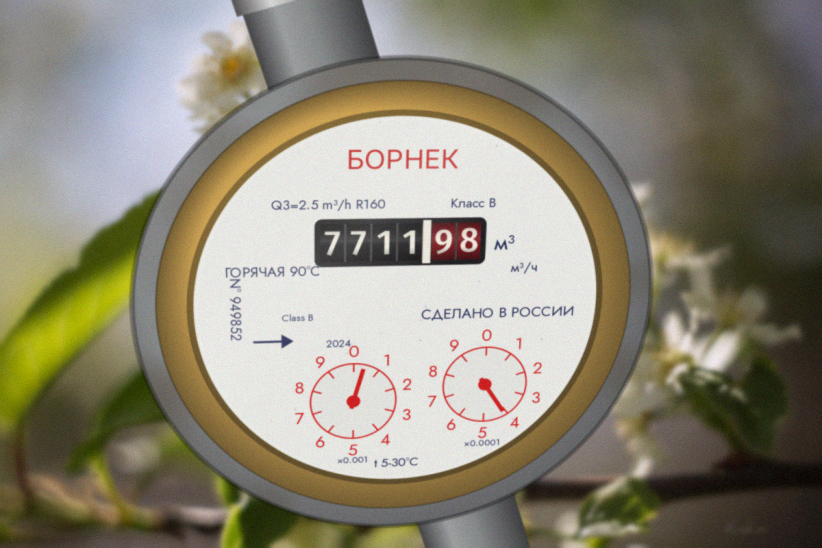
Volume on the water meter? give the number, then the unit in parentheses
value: 7711.9804 (m³)
